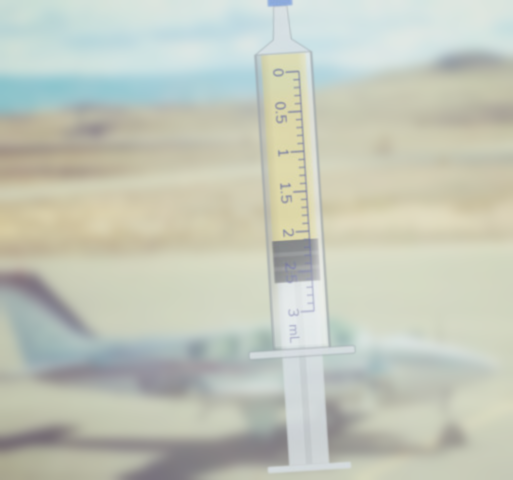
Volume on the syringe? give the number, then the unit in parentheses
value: 2.1 (mL)
